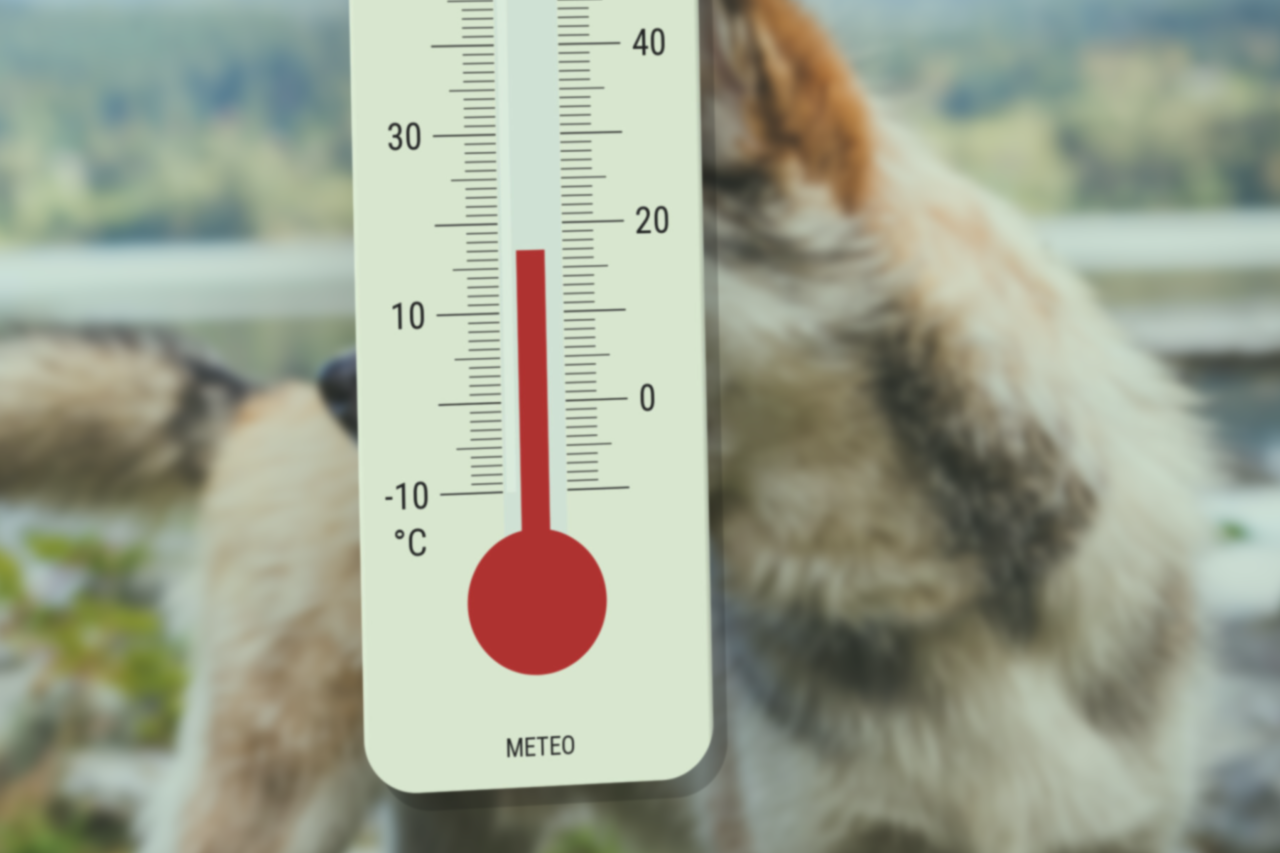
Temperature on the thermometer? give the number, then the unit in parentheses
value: 17 (°C)
